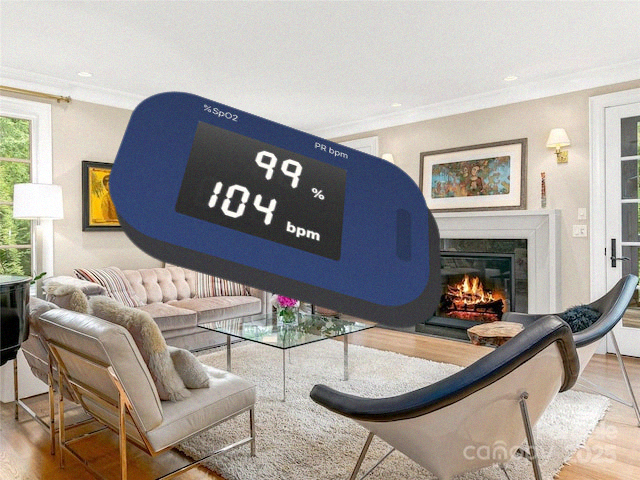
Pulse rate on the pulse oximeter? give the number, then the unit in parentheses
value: 104 (bpm)
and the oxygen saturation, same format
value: 99 (%)
